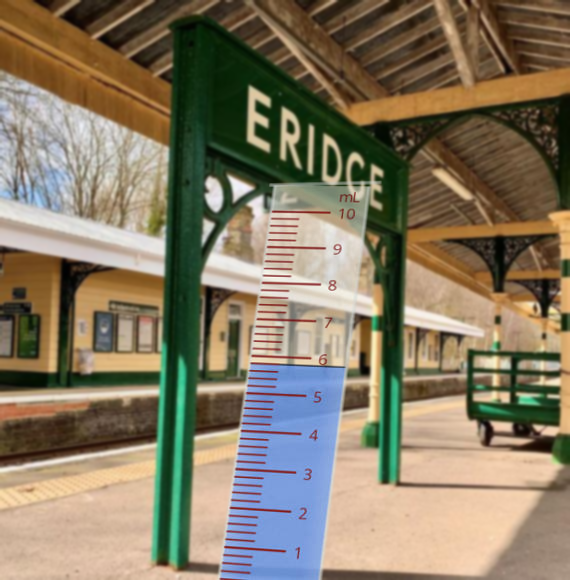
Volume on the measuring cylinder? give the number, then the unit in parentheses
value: 5.8 (mL)
